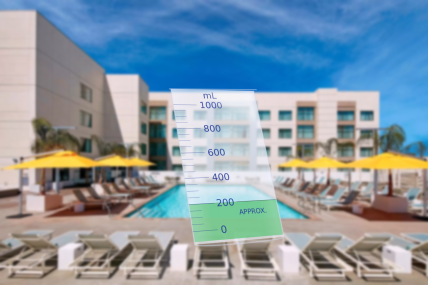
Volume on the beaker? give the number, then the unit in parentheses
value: 200 (mL)
